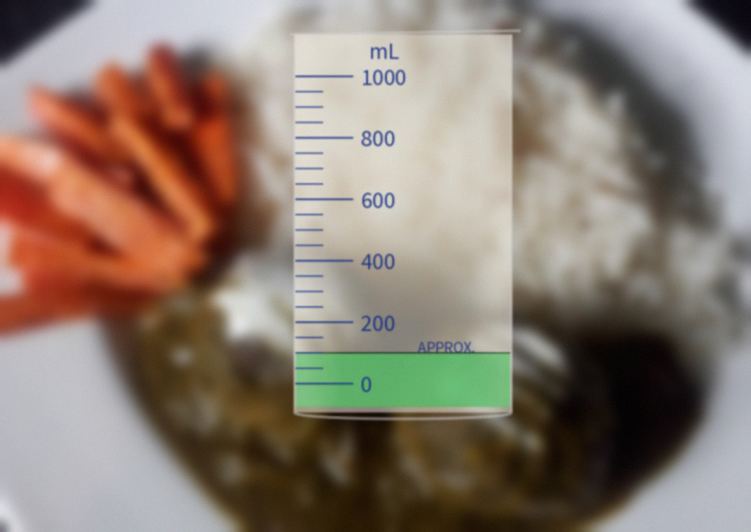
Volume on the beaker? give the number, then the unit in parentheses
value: 100 (mL)
